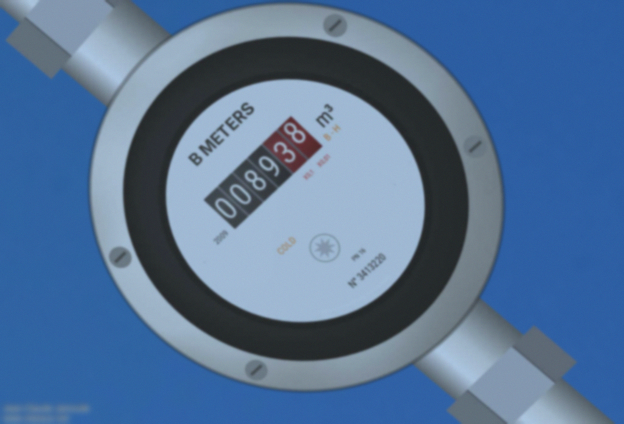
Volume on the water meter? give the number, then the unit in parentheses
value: 89.38 (m³)
